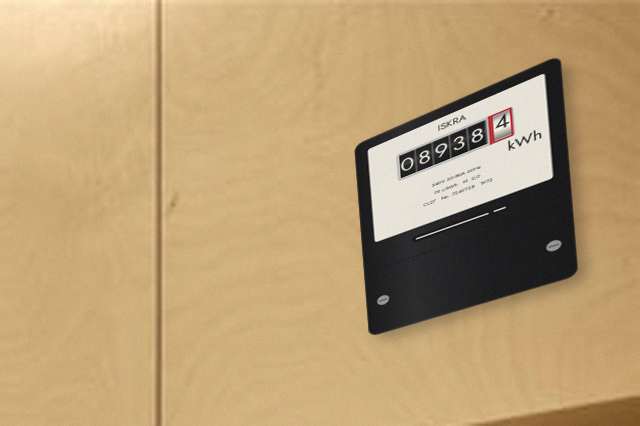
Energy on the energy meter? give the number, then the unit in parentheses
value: 8938.4 (kWh)
